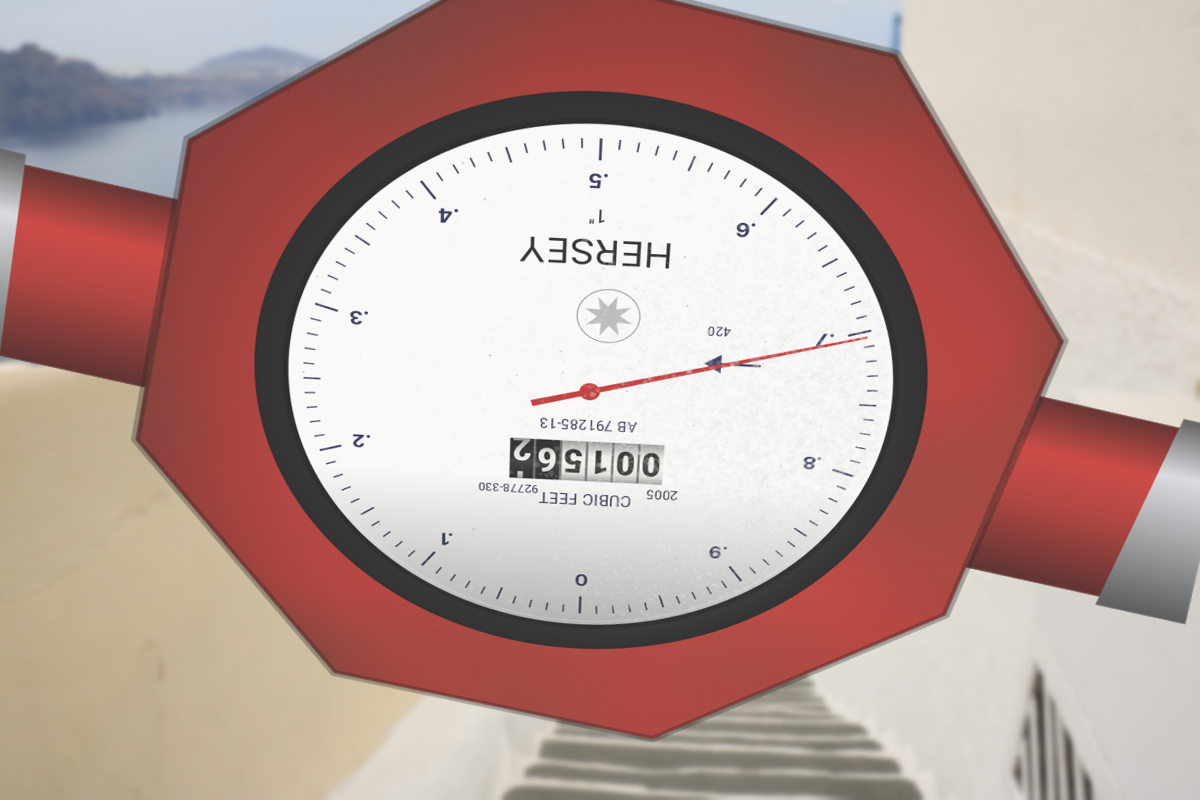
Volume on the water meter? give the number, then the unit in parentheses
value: 1561.70 (ft³)
